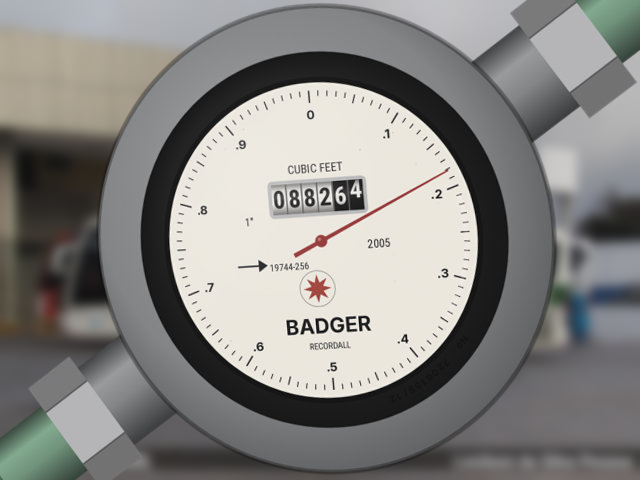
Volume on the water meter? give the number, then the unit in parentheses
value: 88264.18 (ft³)
